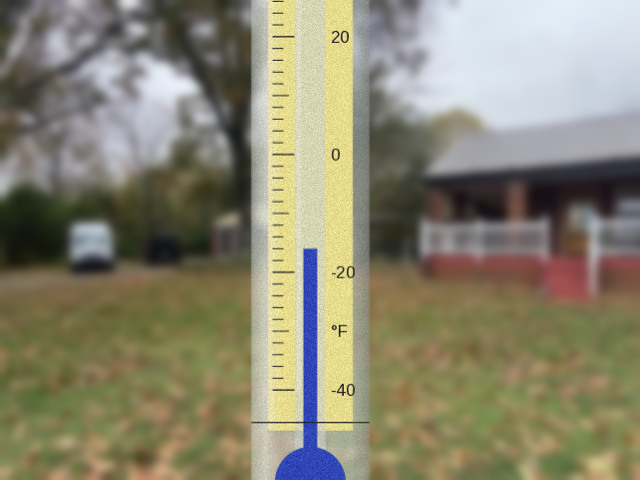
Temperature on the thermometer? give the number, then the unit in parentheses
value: -16 (°F)
